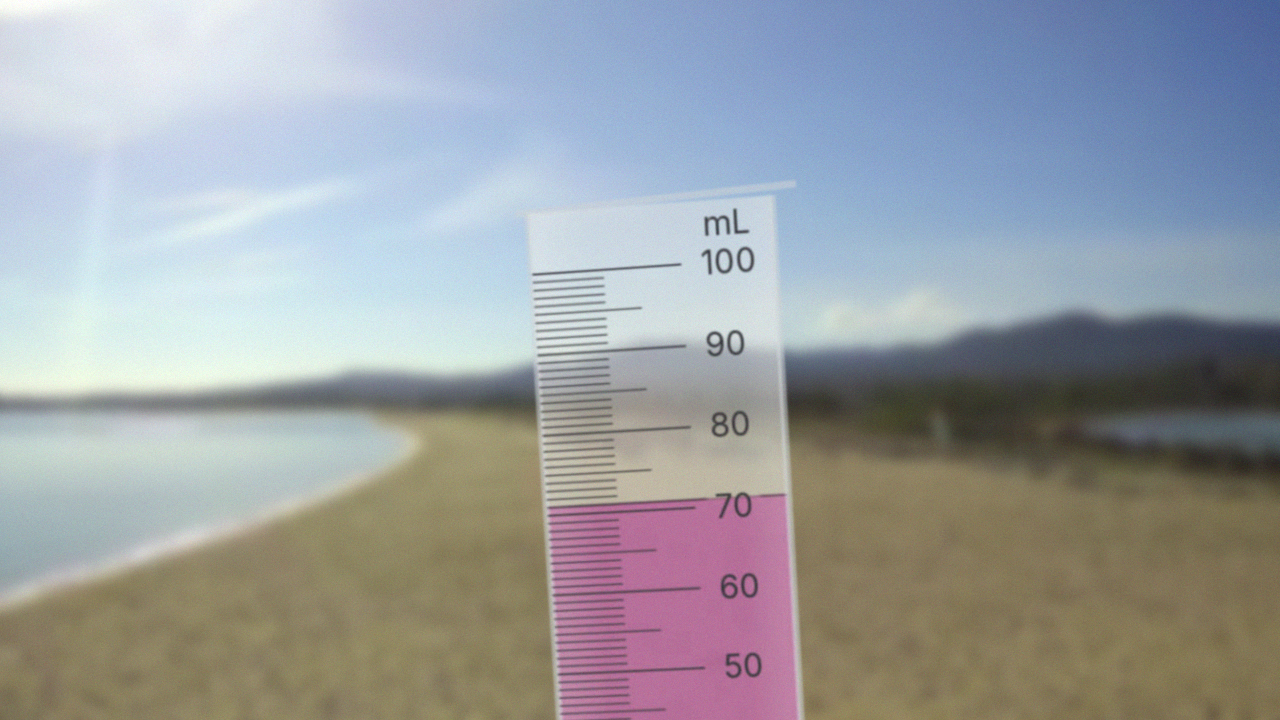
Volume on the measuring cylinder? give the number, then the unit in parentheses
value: 71 (mL)
